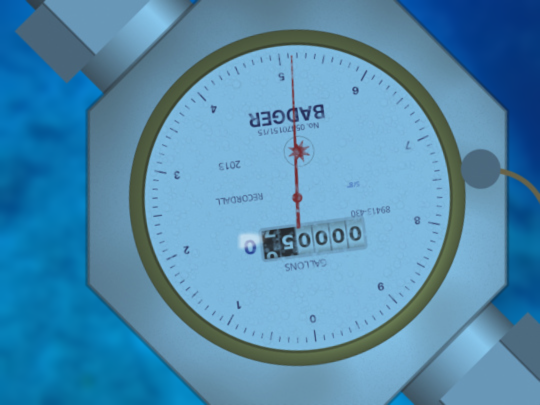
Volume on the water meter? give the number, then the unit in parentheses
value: 565.1 (gal)
